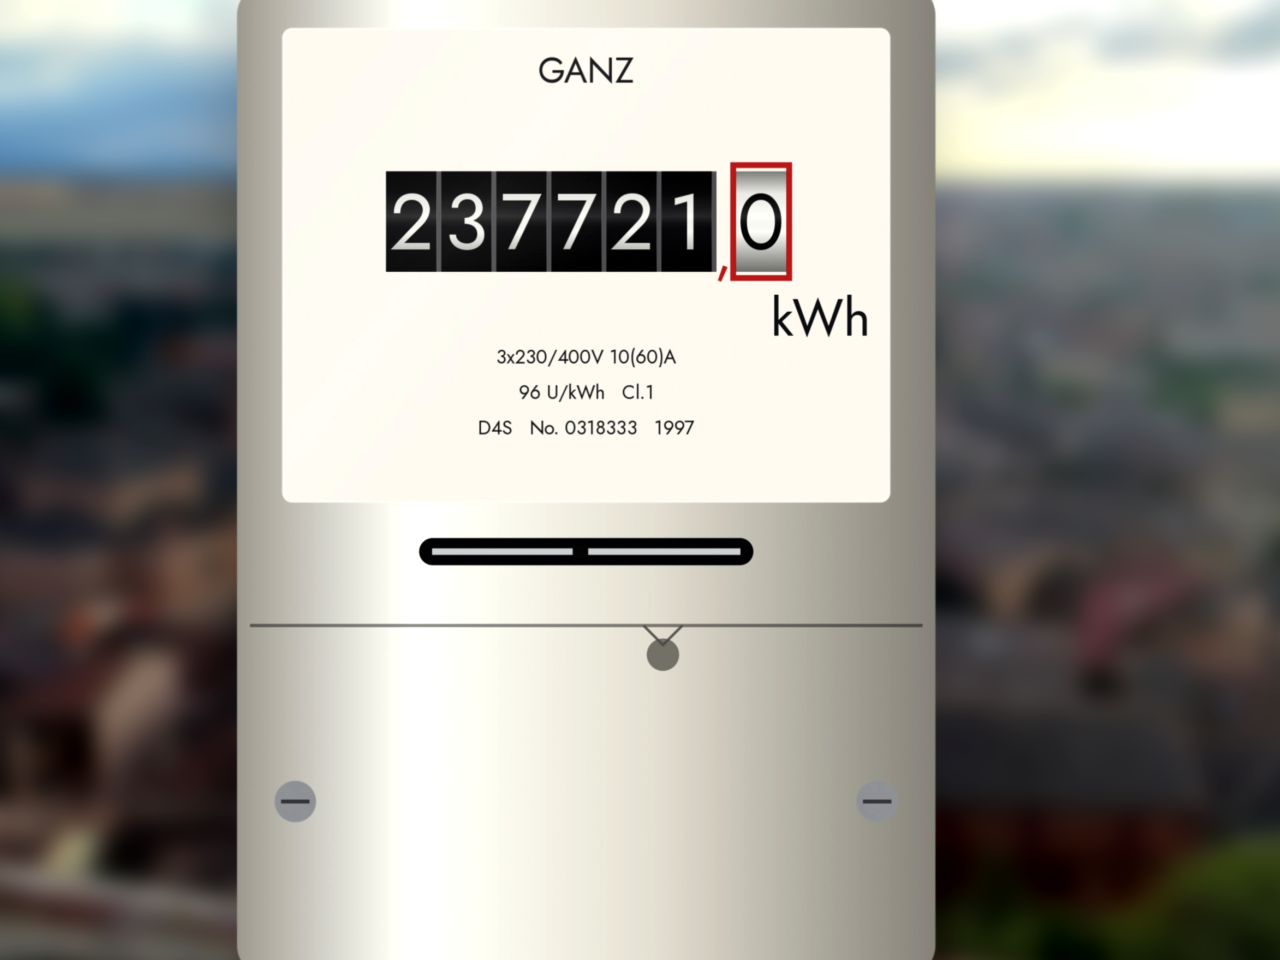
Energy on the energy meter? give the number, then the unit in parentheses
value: 237721.0 (kWh)
